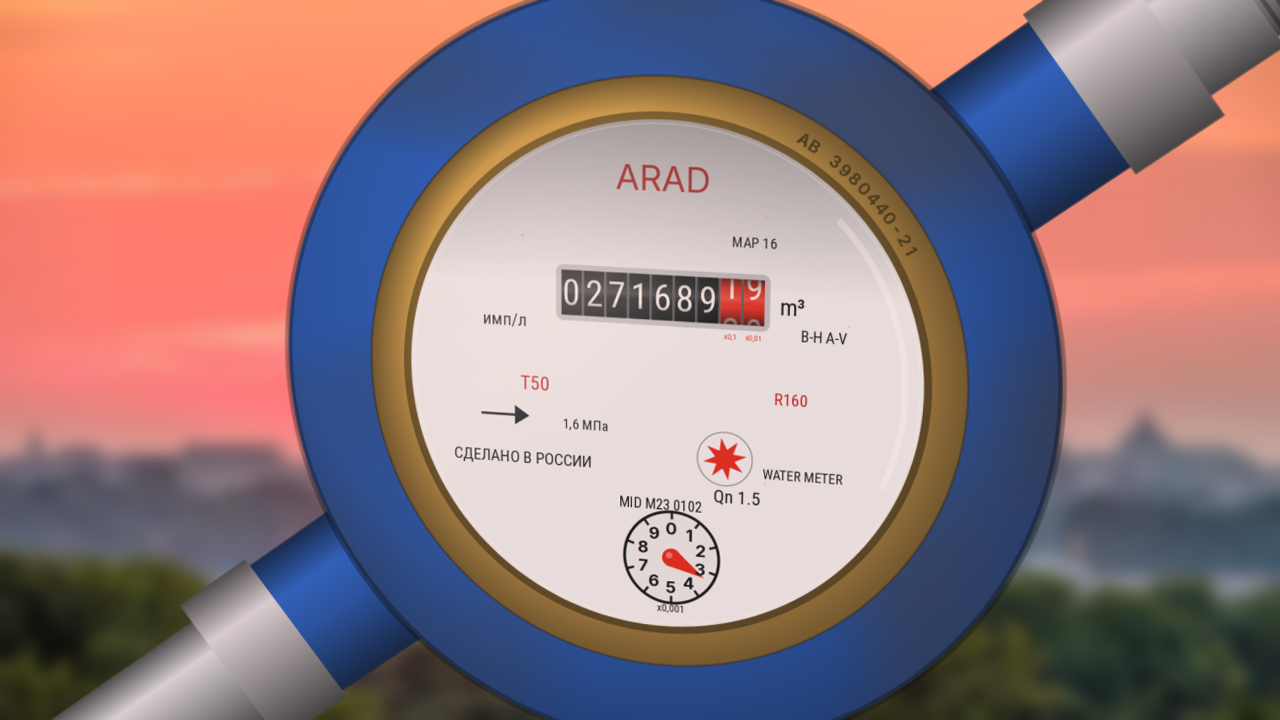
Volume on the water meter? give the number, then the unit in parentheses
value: 271689.193 (m³)
